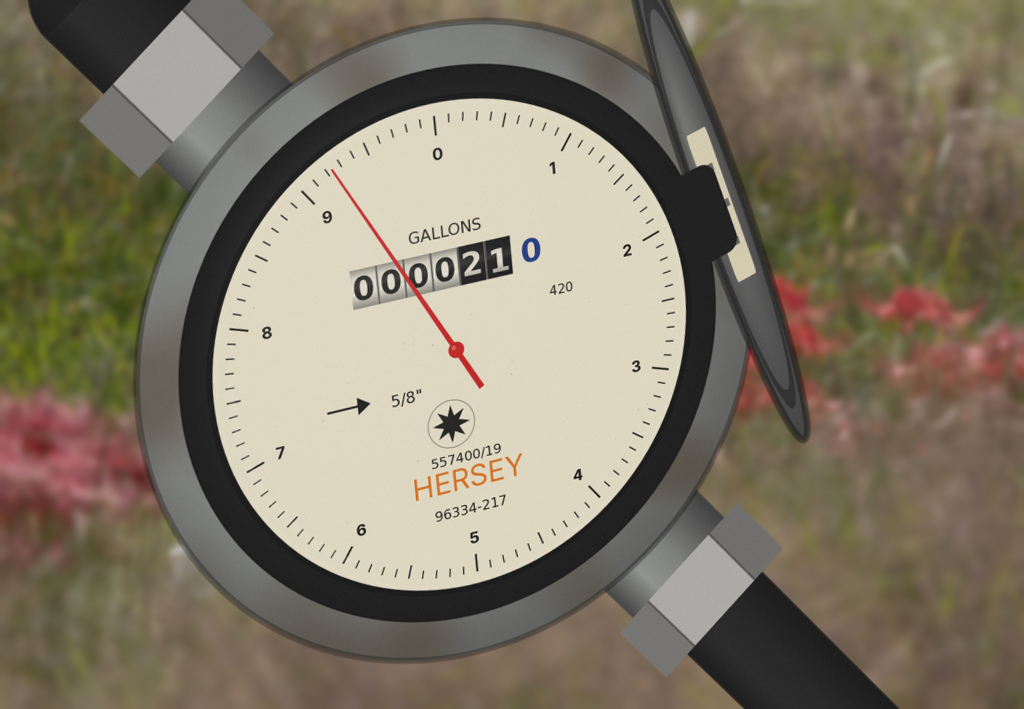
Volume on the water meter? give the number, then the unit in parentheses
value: 209.2 (gal)
